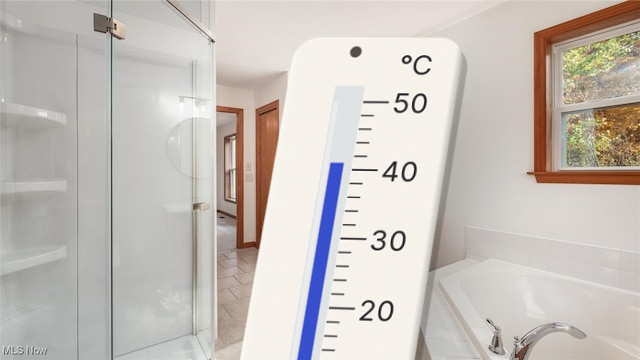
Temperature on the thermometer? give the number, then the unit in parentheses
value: 41 (°C)
